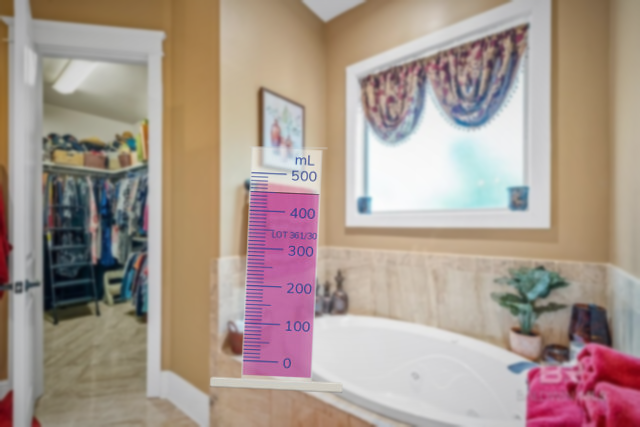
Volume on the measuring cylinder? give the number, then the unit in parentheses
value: 450 (mL)
